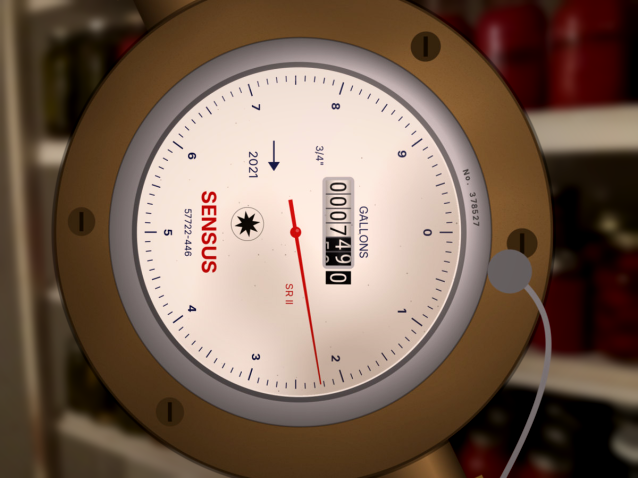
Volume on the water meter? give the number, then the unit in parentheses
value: 7492.2 (gal)
